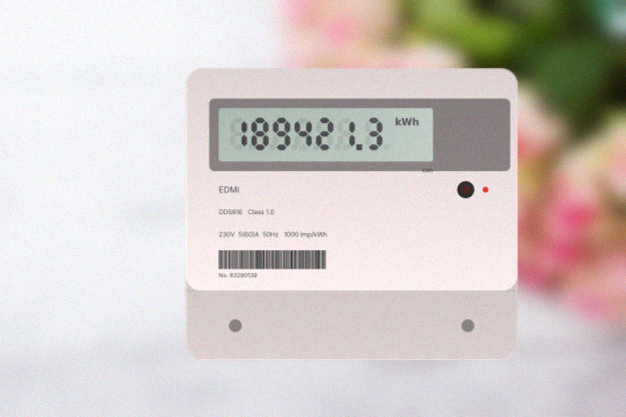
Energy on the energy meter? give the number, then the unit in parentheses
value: 189421.3 (kWh)
